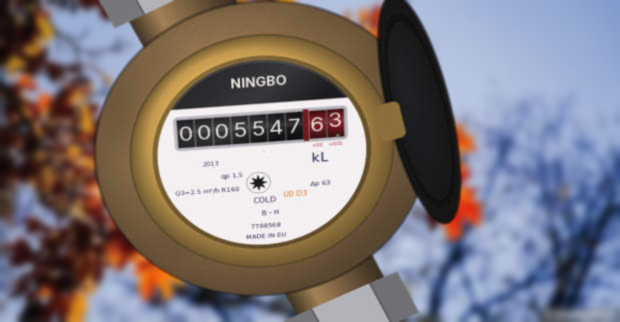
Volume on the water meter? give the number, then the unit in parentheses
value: 5547.63 (kL)
